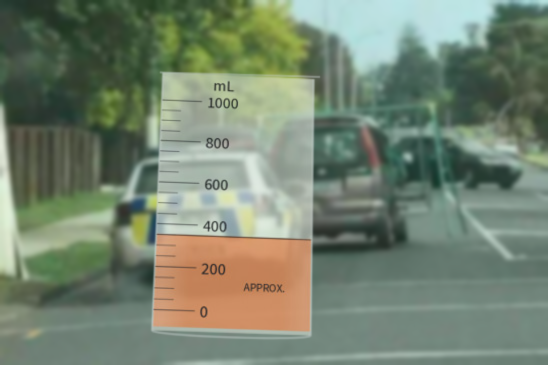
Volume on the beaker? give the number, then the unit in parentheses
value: 350 (mL)
